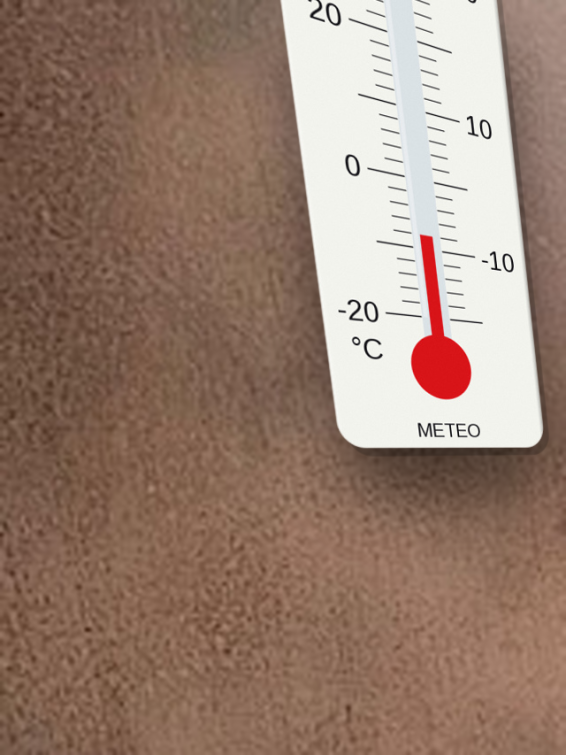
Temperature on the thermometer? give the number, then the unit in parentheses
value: -8 (°C)
